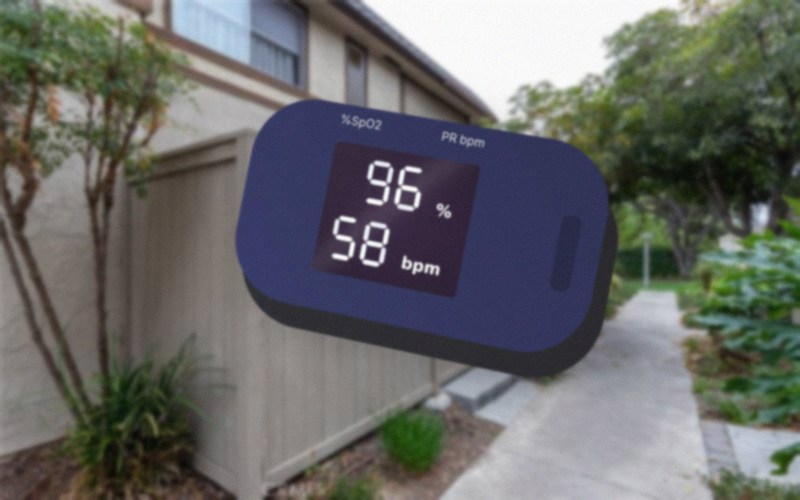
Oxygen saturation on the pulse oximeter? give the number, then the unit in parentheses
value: 96 (%)
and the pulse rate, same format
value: 58 (bpm)
